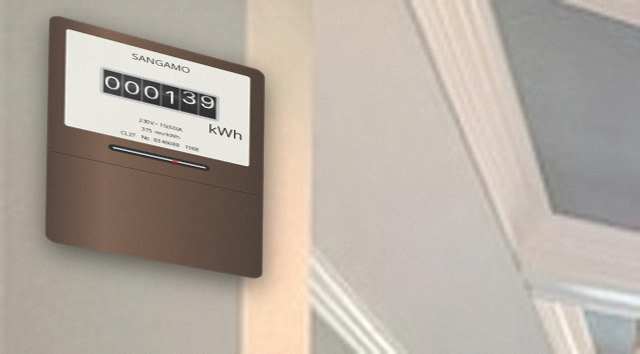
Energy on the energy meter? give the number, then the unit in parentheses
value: 139 (kWh)
